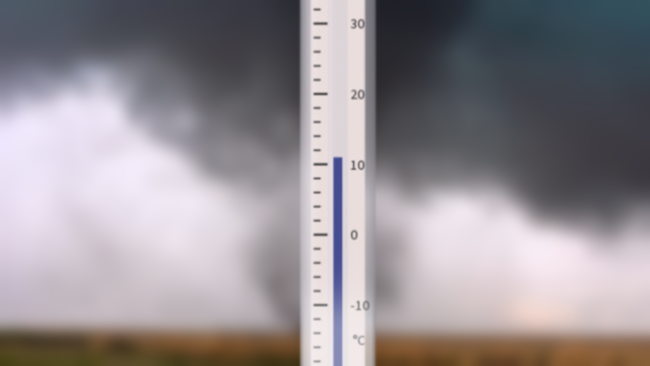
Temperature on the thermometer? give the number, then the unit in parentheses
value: 11 (°C)
